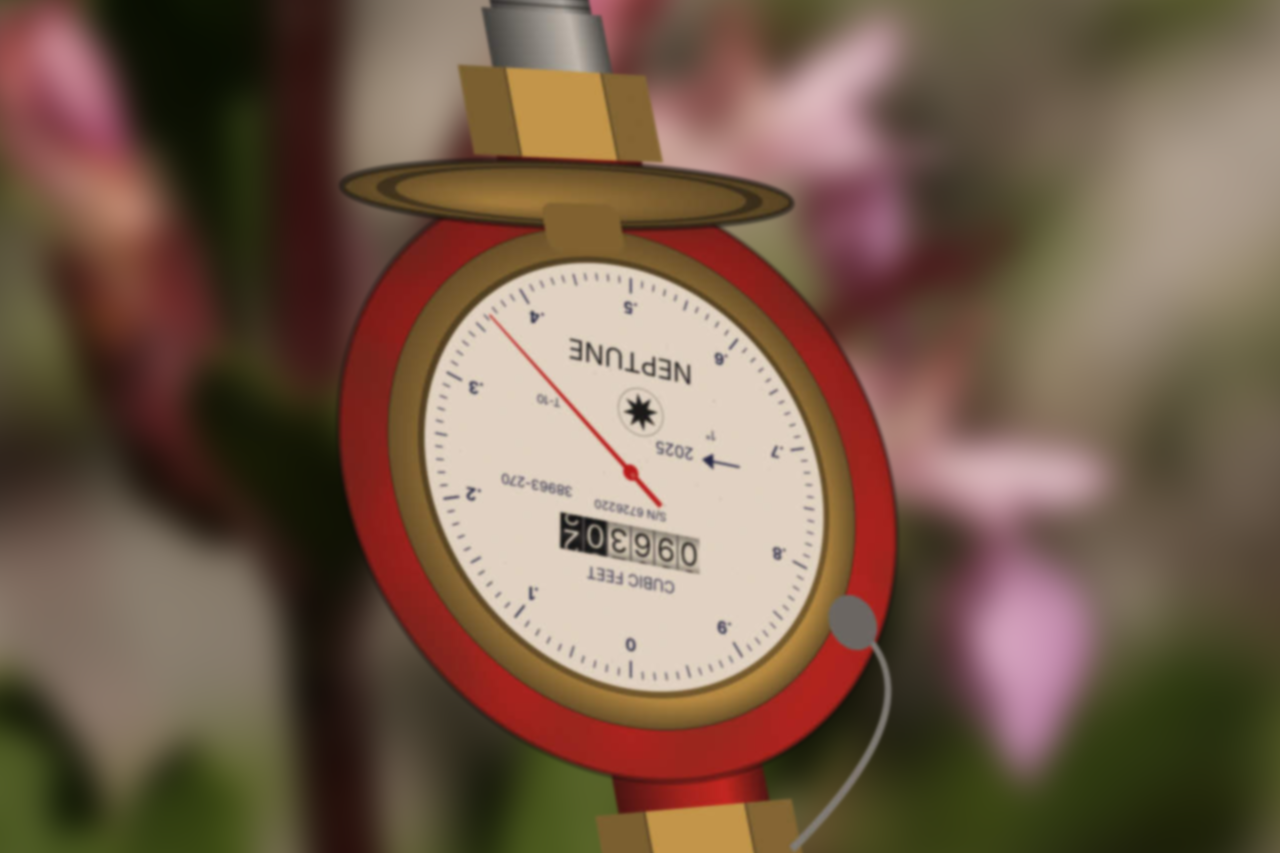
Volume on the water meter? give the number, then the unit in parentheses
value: 96302.36 (ft³)
